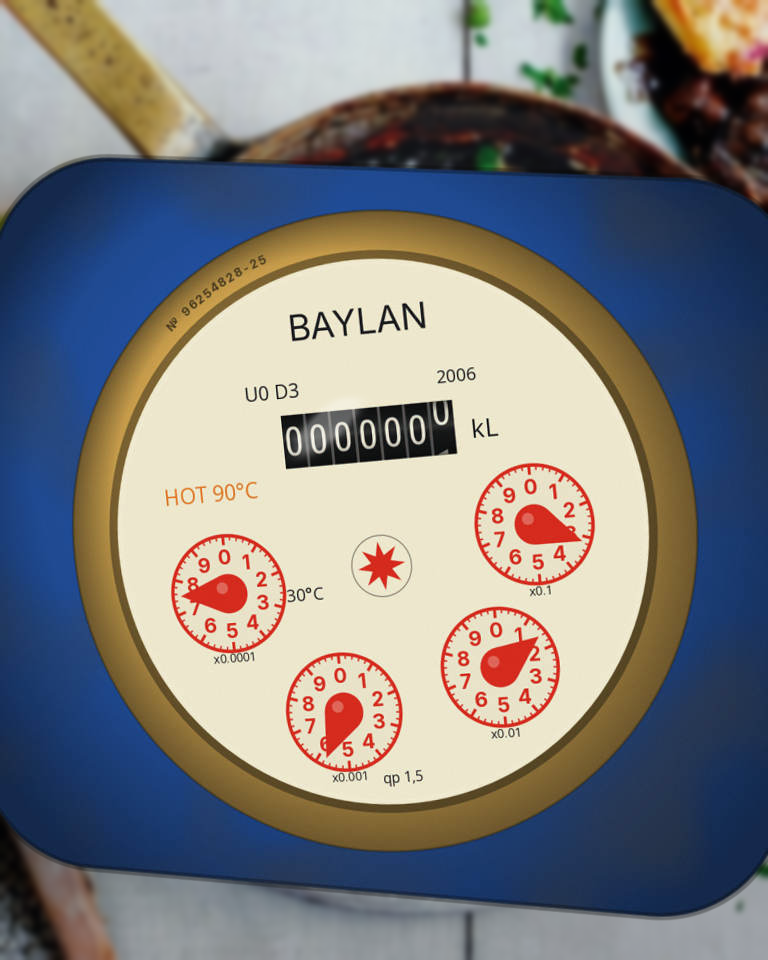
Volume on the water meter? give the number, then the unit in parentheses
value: 0.3157 (kL)
